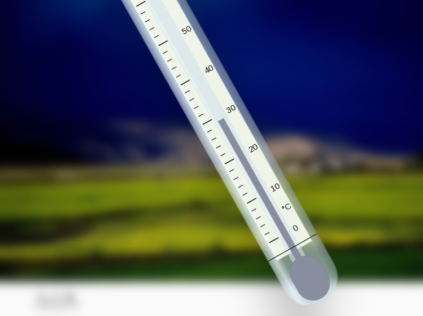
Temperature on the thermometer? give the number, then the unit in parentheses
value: 29 (°C)
